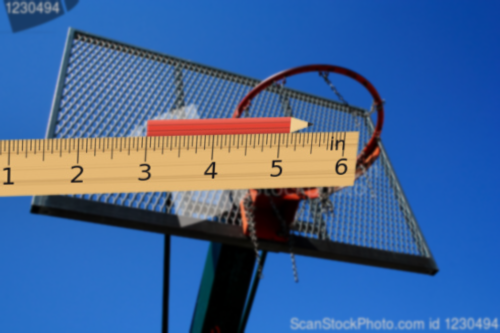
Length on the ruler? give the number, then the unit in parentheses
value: 2.5 (in)
